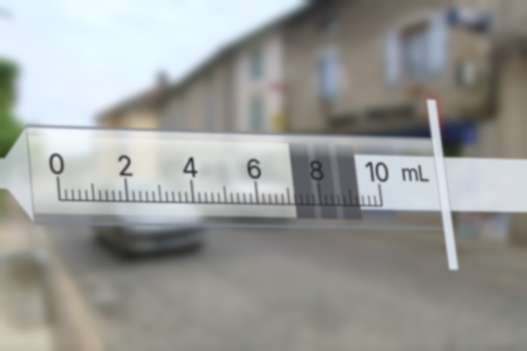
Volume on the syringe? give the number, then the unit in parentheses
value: 7.2 (mL)
